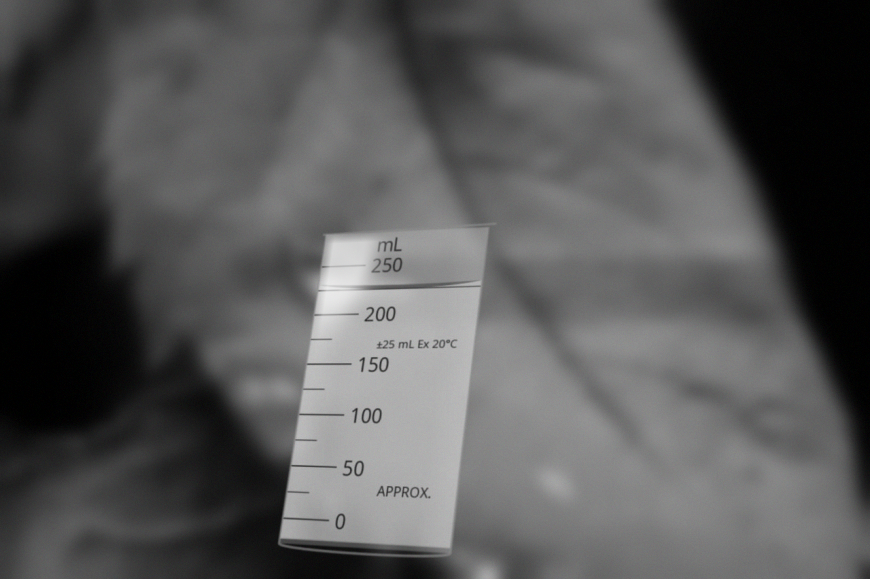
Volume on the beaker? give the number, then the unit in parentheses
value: 225 (mL)
